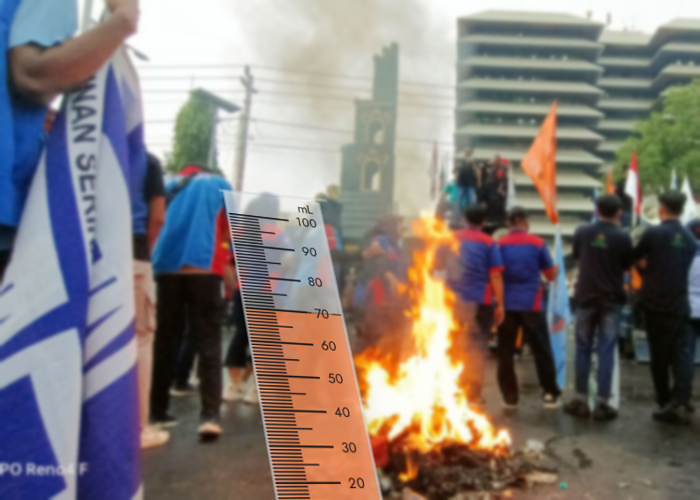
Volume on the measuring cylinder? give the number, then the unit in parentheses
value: 70 (mL)
